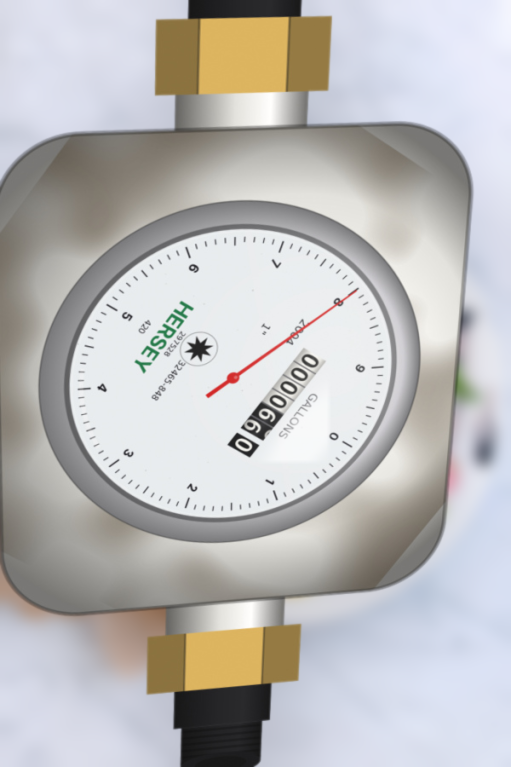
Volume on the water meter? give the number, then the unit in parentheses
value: 658.0 (gal)
